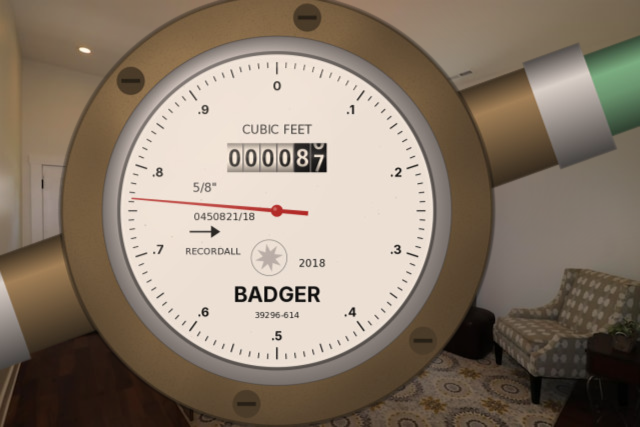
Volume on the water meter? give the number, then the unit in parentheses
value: 86.76 (ft³)
